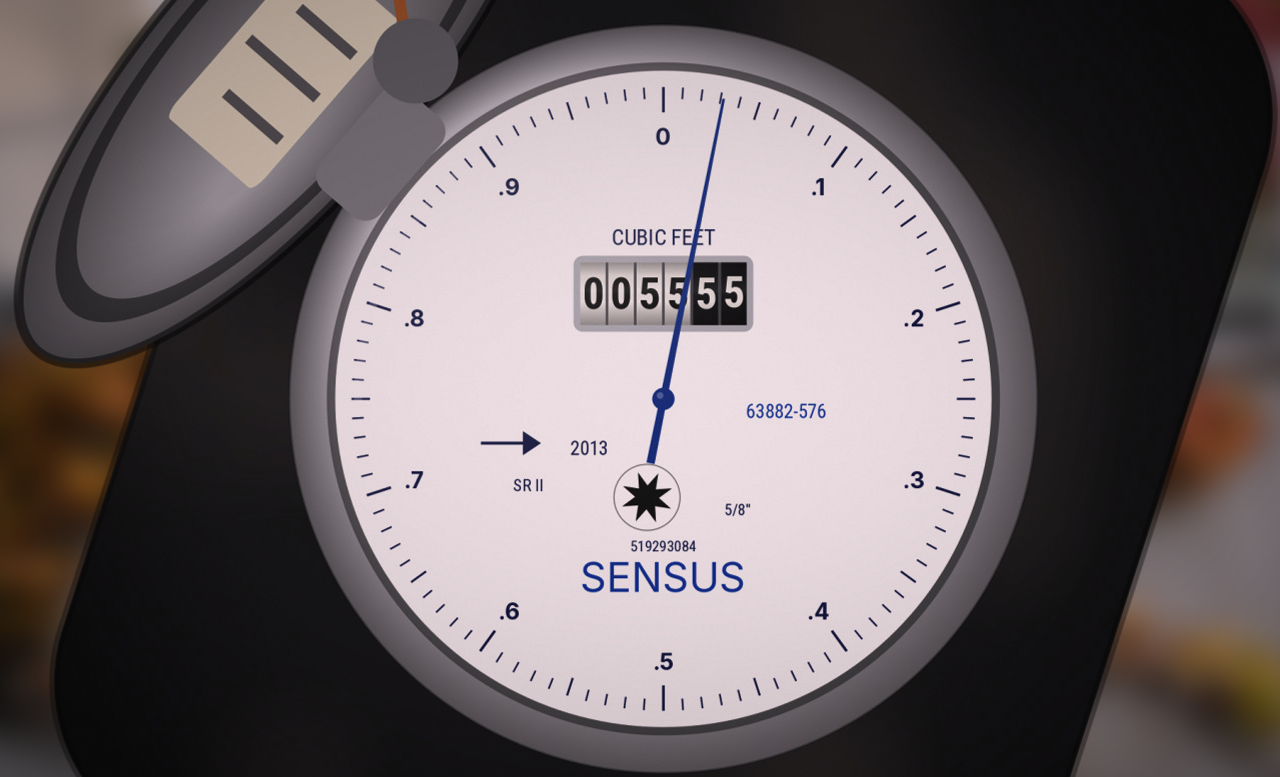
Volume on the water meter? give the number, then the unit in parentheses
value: 5555.03 (ft³)
